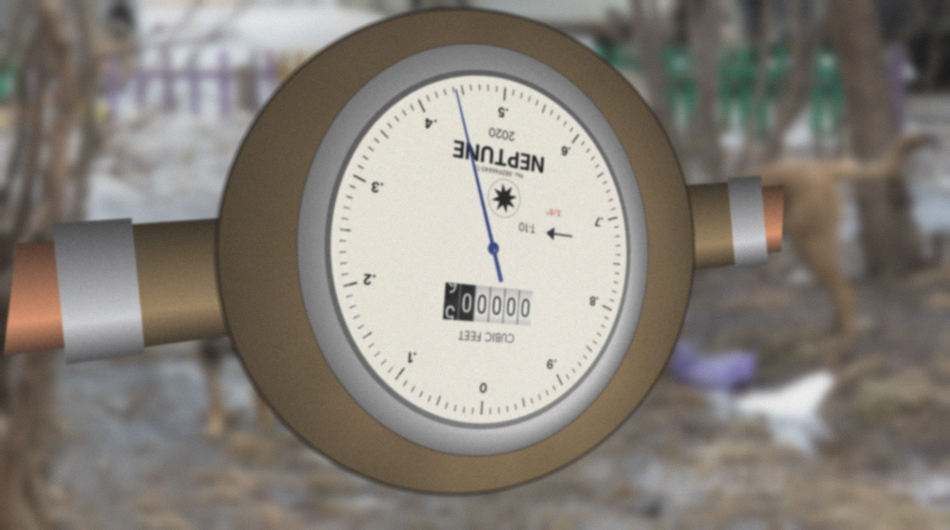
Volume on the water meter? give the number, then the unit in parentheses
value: 5.44 (ft³)
